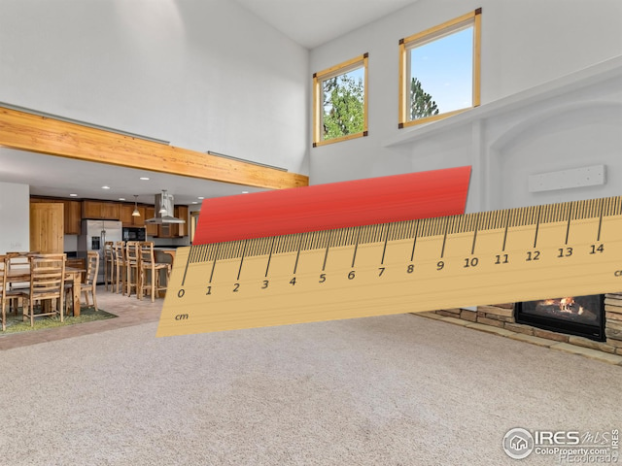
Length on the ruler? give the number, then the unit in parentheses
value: 9.5 (cm)
